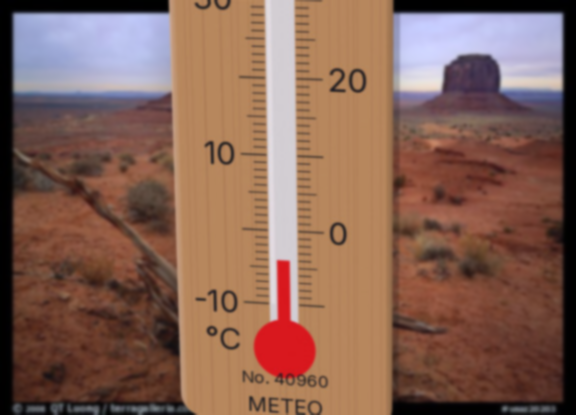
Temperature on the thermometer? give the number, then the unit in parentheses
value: -4 (°C)
